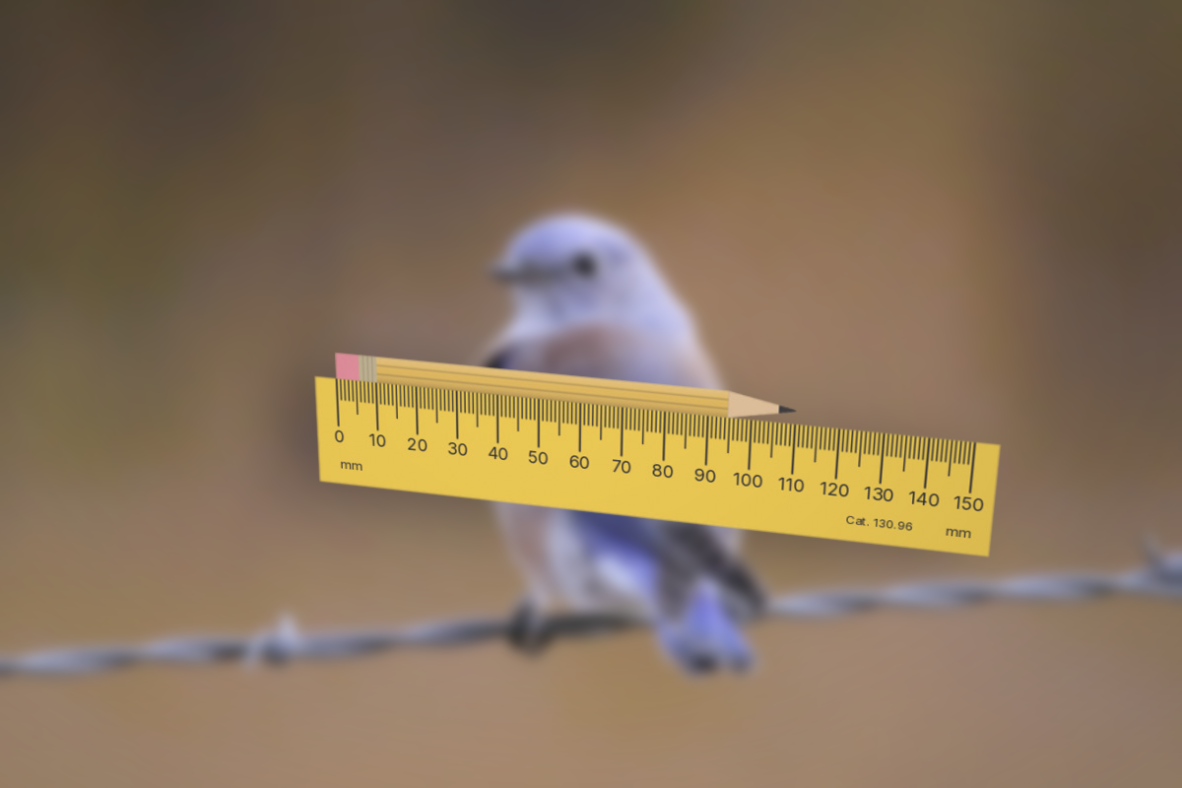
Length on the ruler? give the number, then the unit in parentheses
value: 110 (mm)
